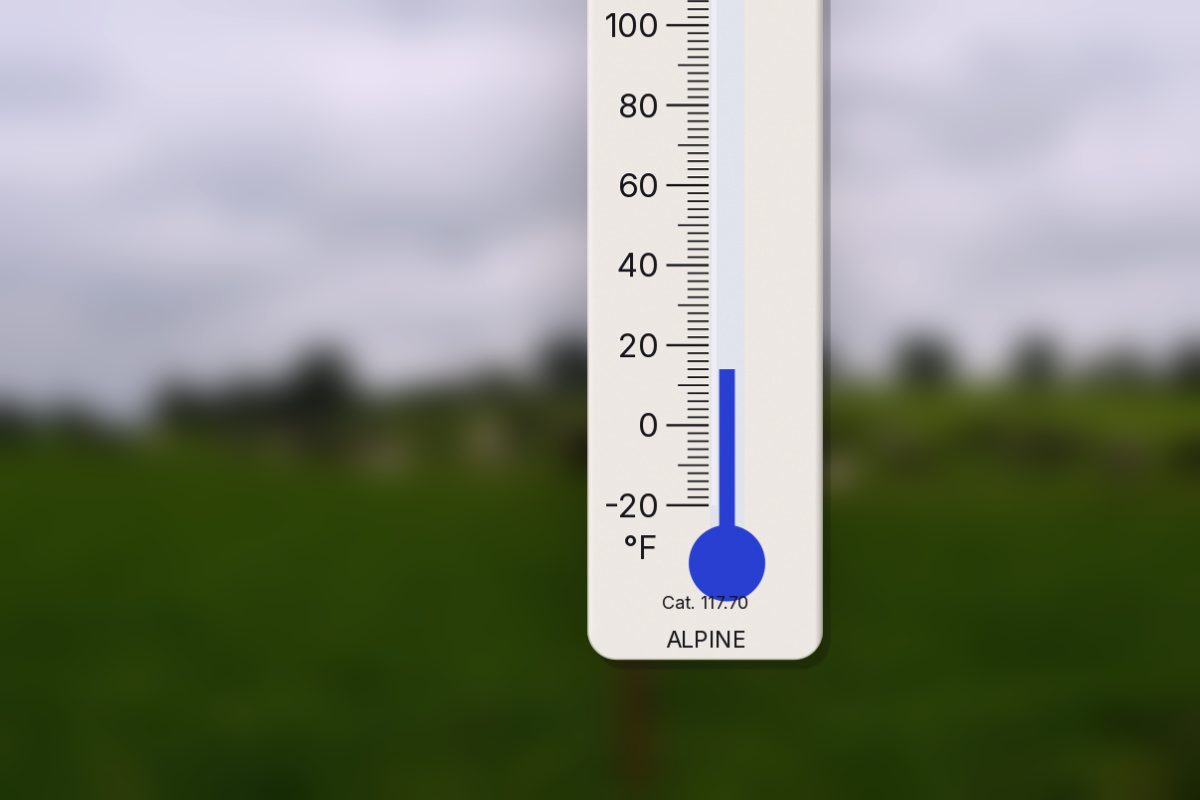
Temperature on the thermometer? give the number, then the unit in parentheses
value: 14 (°F)
